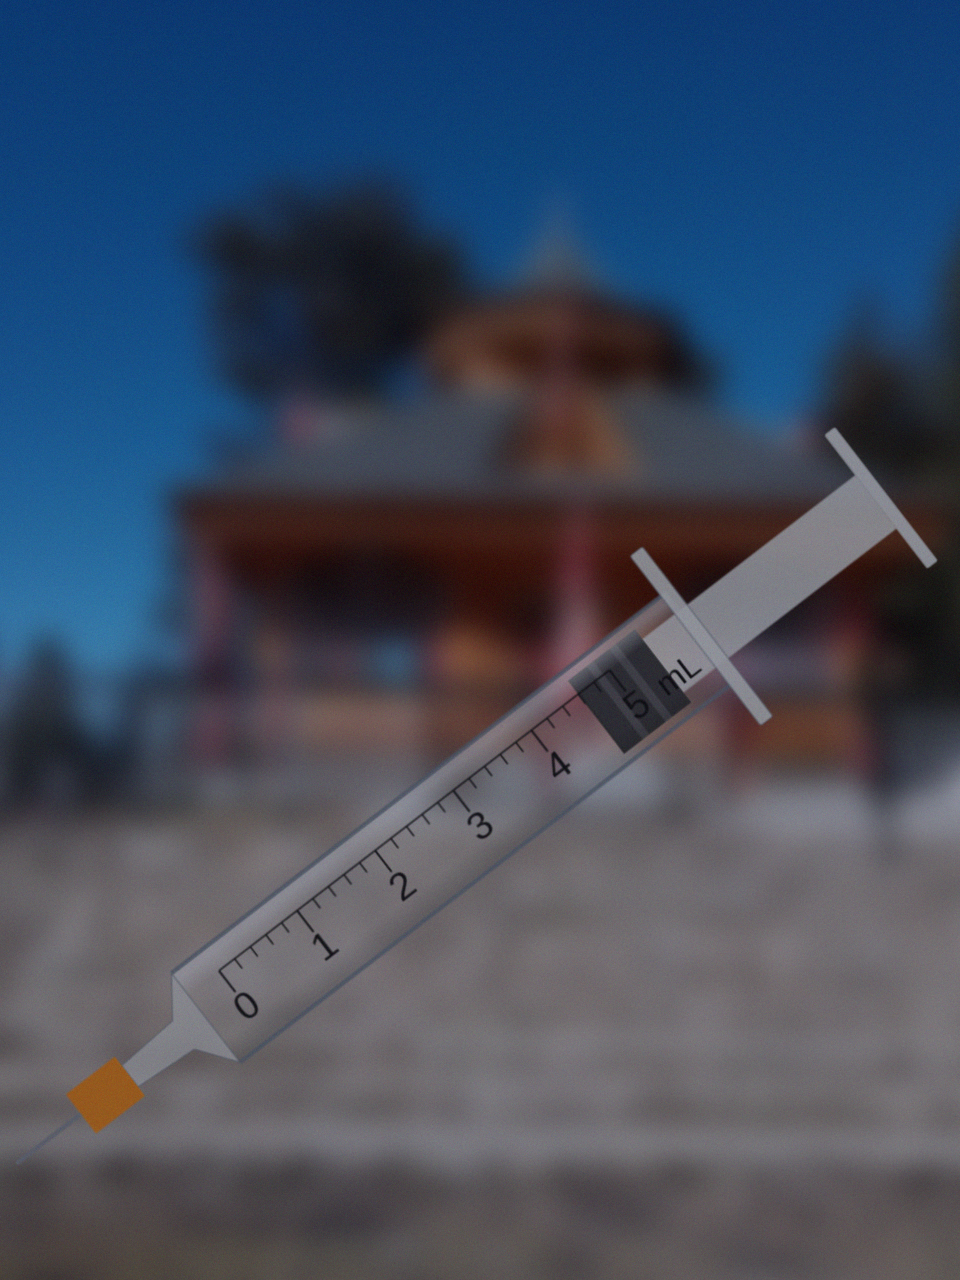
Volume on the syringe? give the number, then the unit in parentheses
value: 4.6 (mL)
